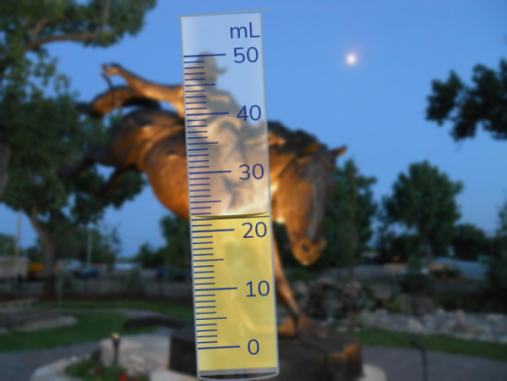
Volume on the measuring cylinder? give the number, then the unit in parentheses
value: 22 (mL)
